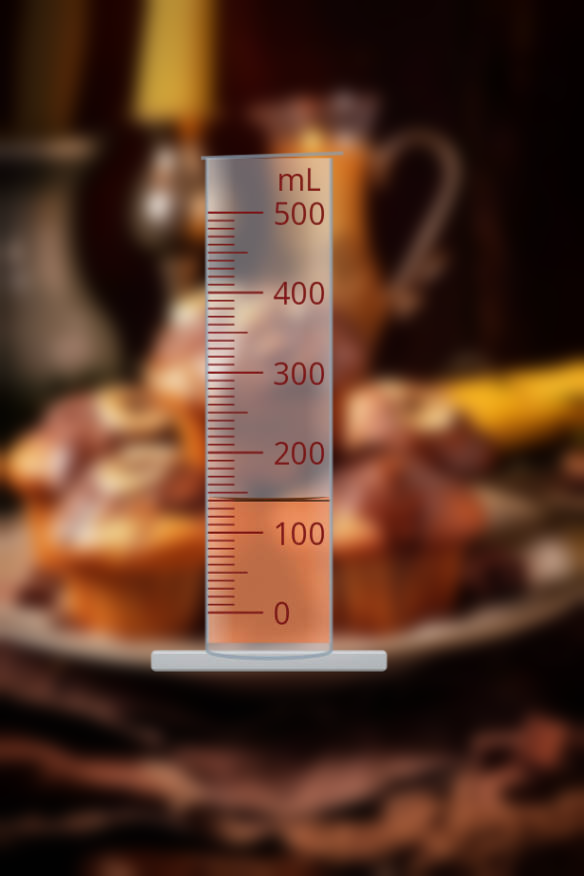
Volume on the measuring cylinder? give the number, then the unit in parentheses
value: 140 (mL)
